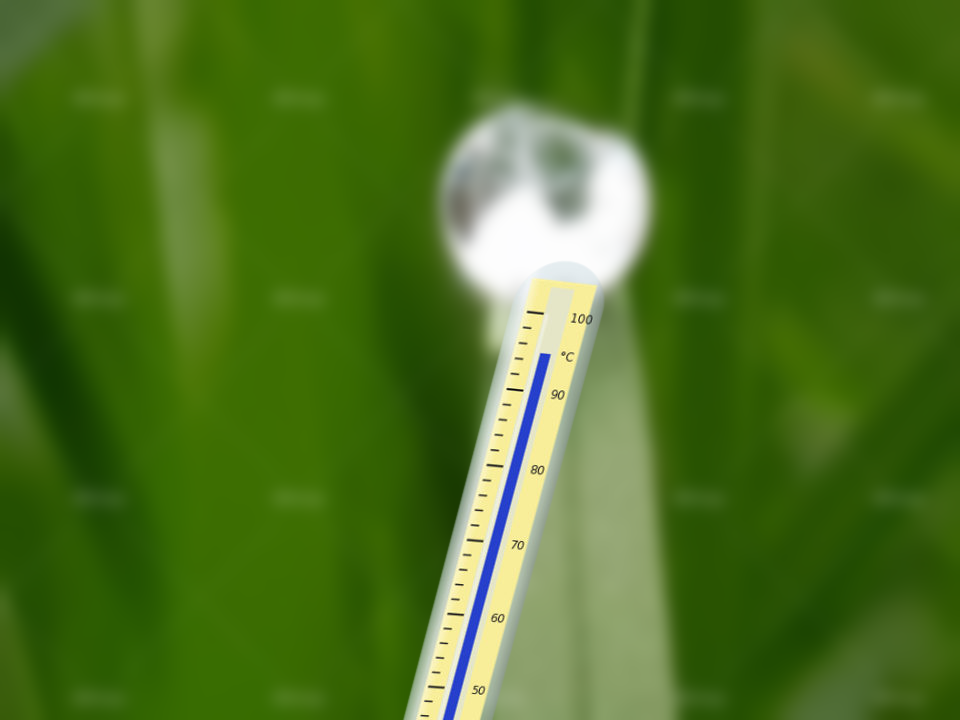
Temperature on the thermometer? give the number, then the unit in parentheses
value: 95 (°C)
